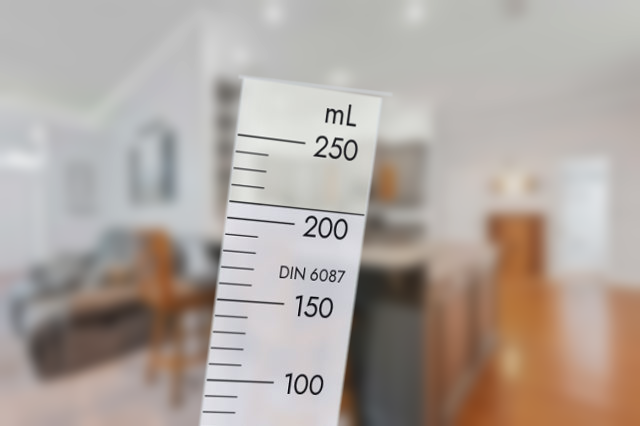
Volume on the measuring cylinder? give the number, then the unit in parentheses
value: 210 (mL)
